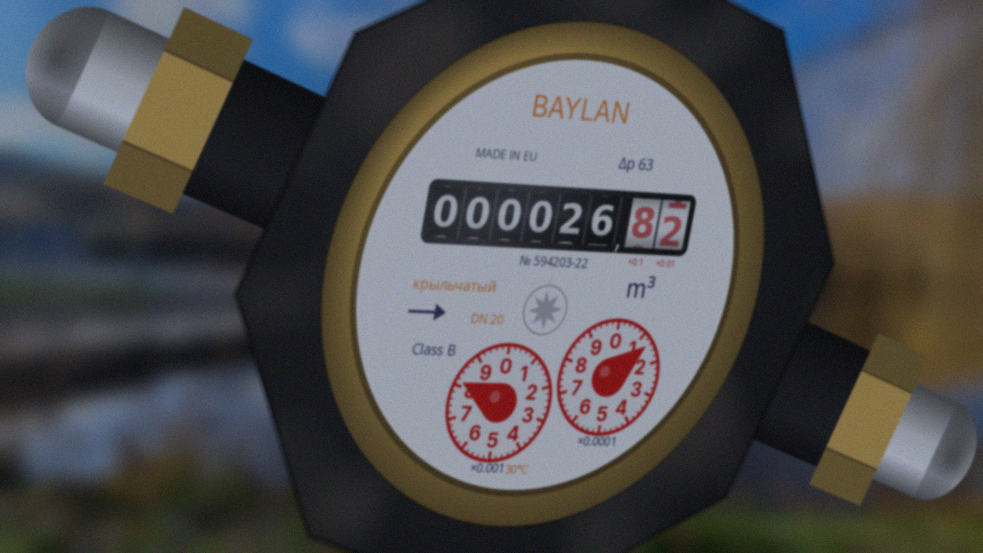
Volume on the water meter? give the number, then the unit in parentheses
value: 26.8181 (m³)
